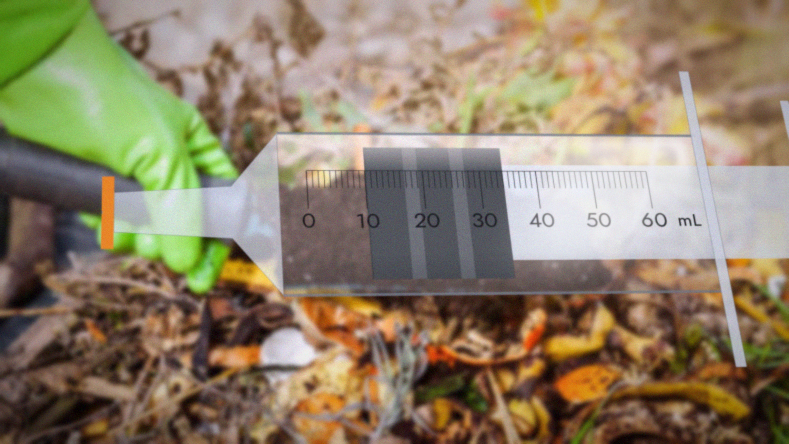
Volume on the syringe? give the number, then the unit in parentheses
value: 10 (mL)
